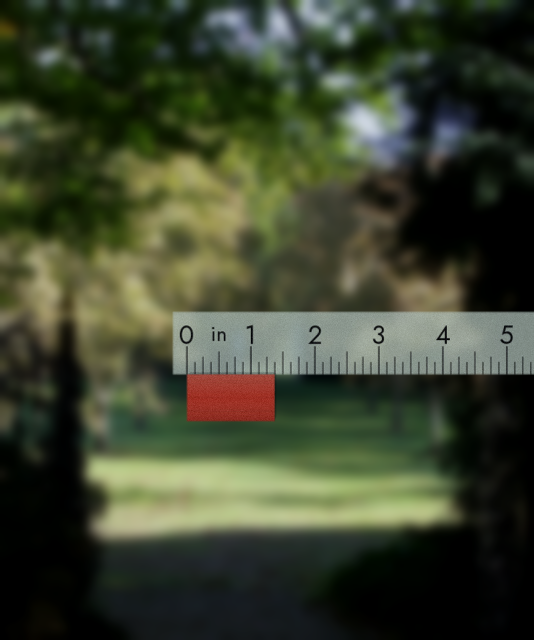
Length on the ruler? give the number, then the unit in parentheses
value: 1.375 (in)
